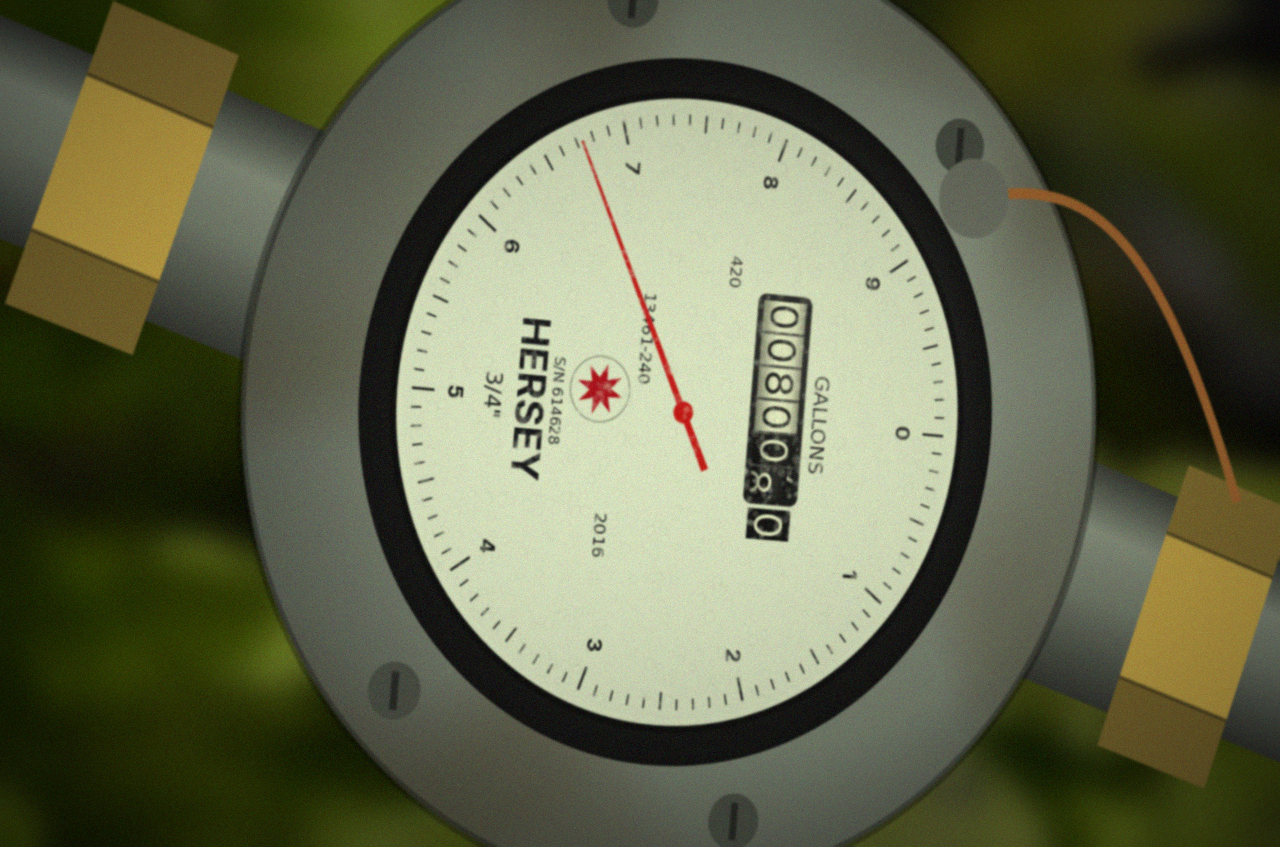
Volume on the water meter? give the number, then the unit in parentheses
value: 80076.7 (gal)
